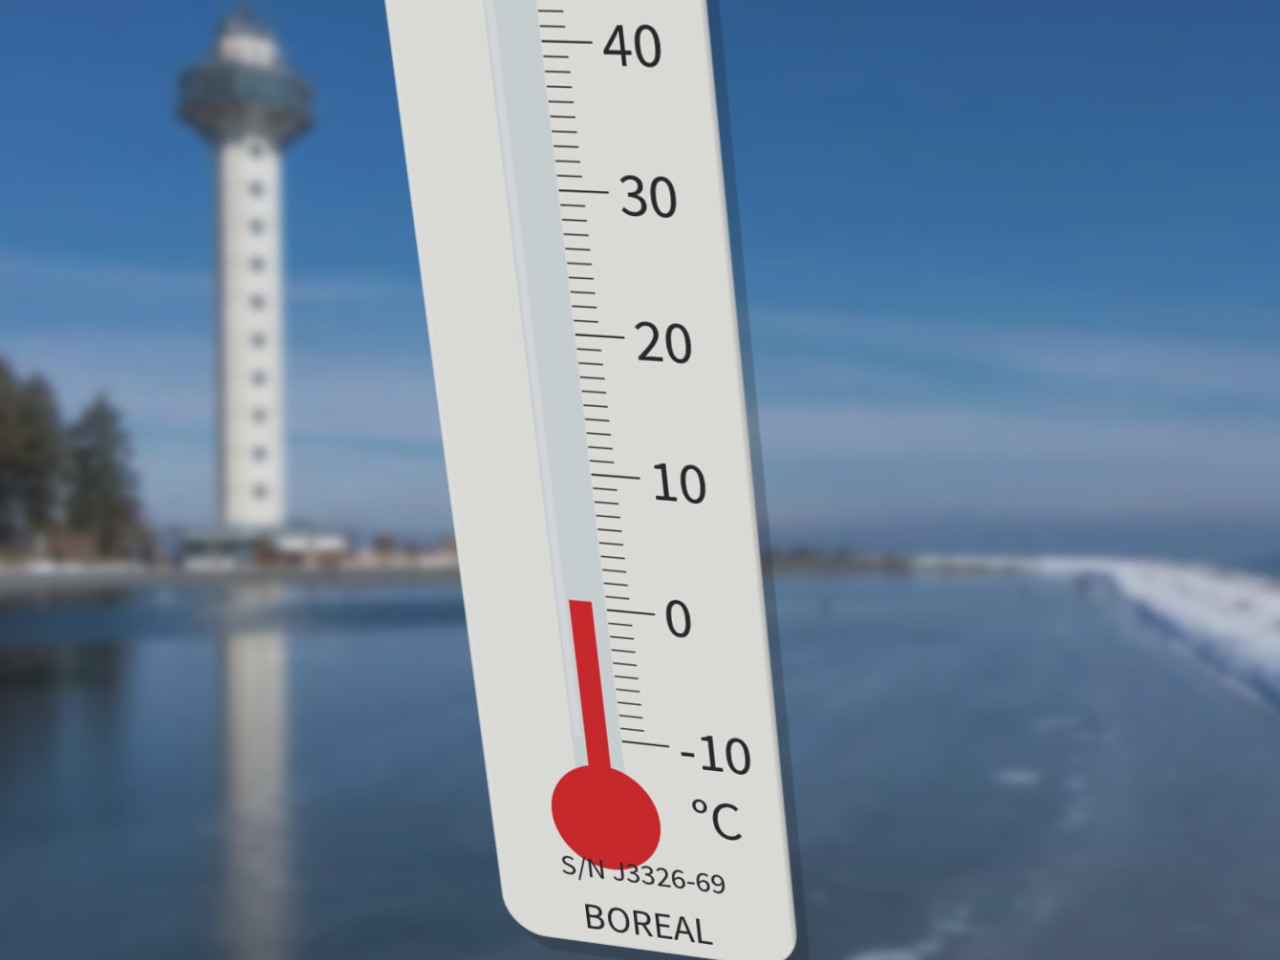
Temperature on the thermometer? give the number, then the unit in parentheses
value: 0.5 (°C)
